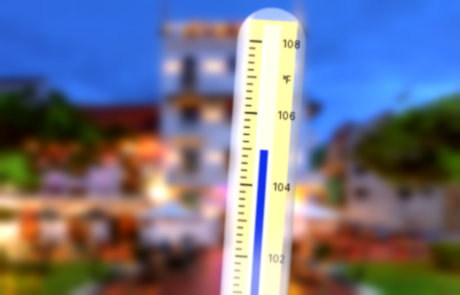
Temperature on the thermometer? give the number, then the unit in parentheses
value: 105 (°F)
